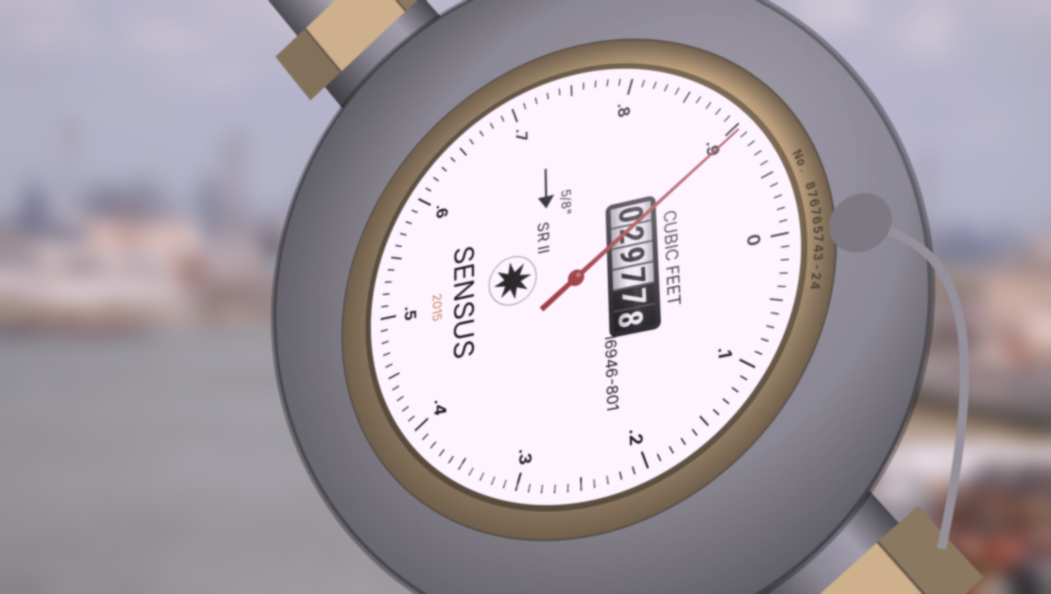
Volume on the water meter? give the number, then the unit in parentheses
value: 29777.90 (ft³)
